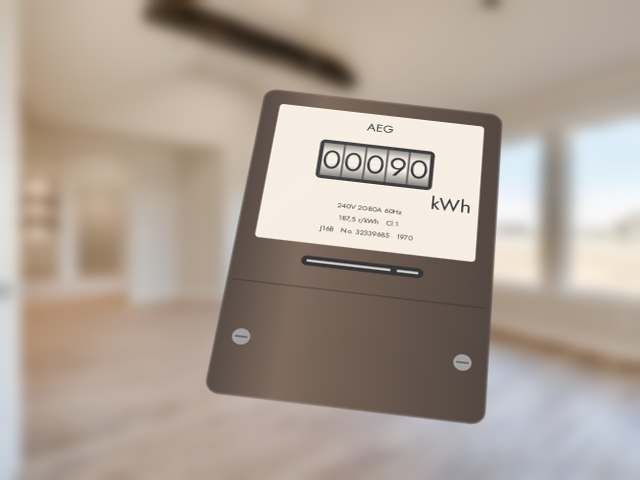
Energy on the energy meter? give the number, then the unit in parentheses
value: 90 (kWh)
